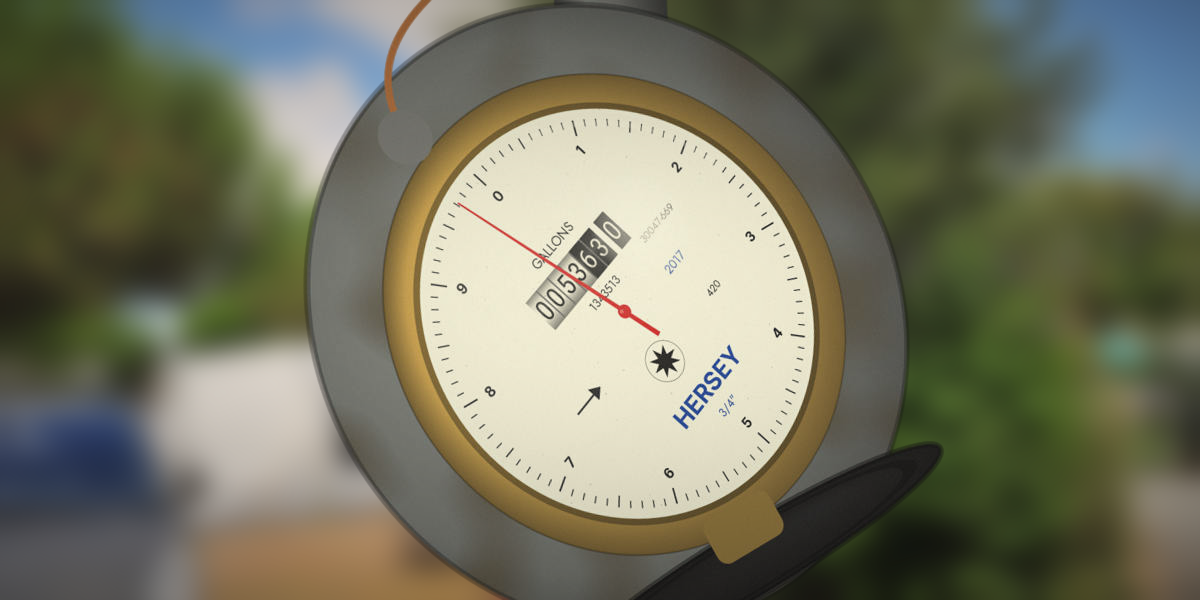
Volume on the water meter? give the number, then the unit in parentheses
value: 53629.7 (gal)
